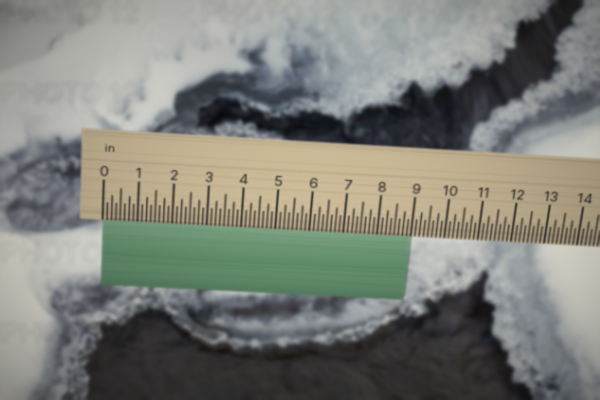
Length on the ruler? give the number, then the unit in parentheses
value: 9 (in)
